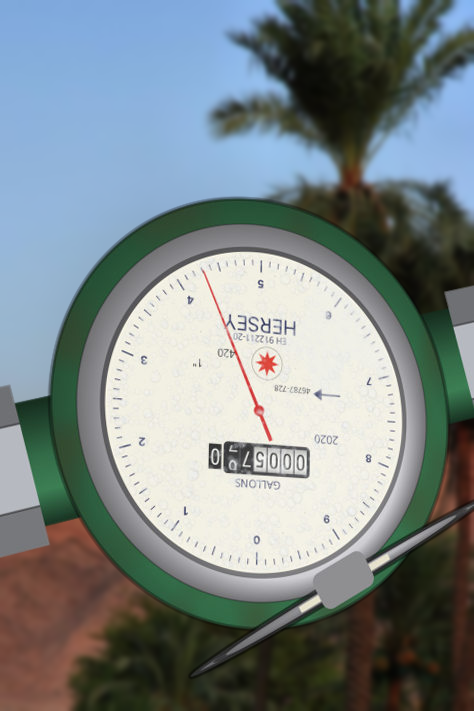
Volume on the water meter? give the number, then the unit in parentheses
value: 5764.3 (gal)
